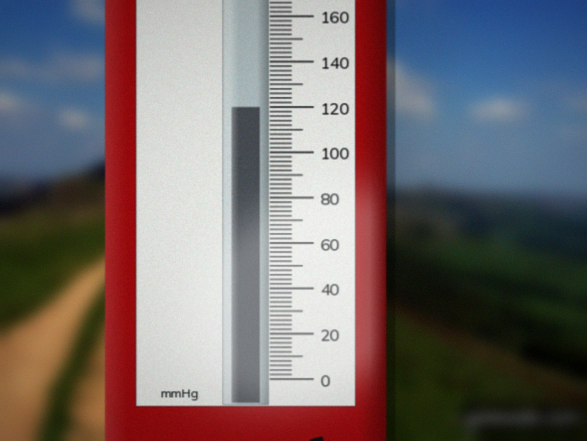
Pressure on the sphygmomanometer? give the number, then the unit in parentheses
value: 120 (mmHg)
